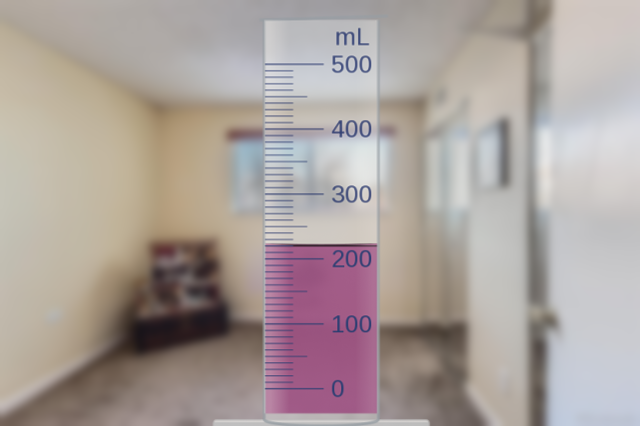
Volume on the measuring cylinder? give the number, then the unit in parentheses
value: 220 (mL)
